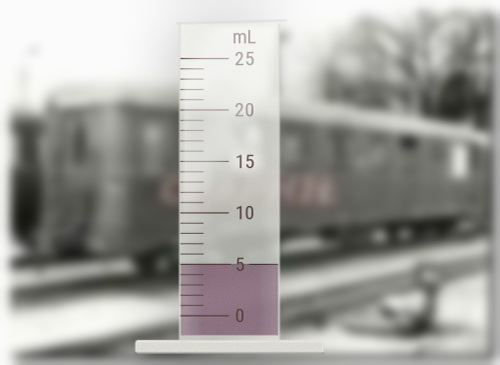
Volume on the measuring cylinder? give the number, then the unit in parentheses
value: 5 (mL)
